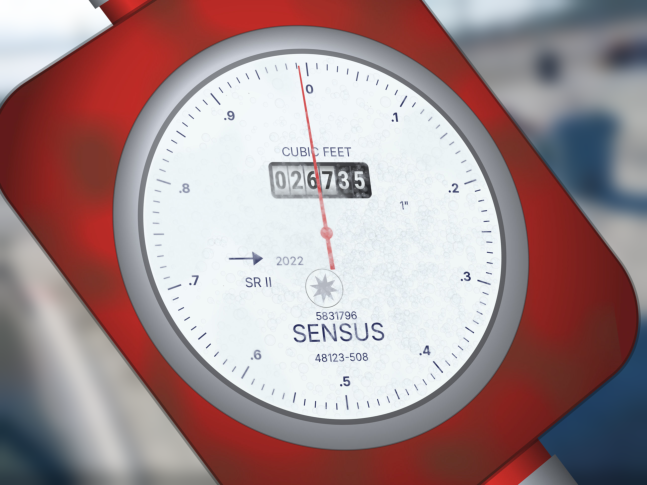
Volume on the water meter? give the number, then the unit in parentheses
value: 26734.99 (ft³)
